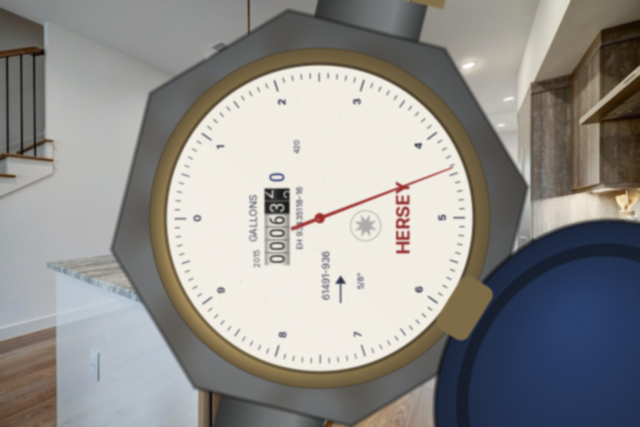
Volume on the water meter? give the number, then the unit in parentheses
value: 6324.4 (gal)
